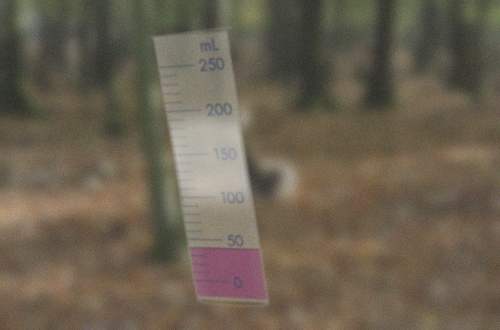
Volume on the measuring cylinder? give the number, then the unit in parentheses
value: 40 (mL)
